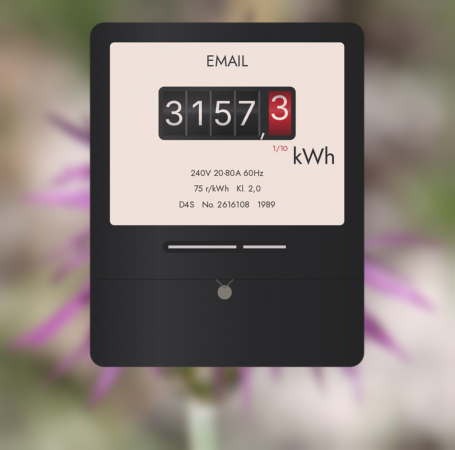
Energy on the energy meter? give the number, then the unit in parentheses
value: 3157.3 (kWh)
